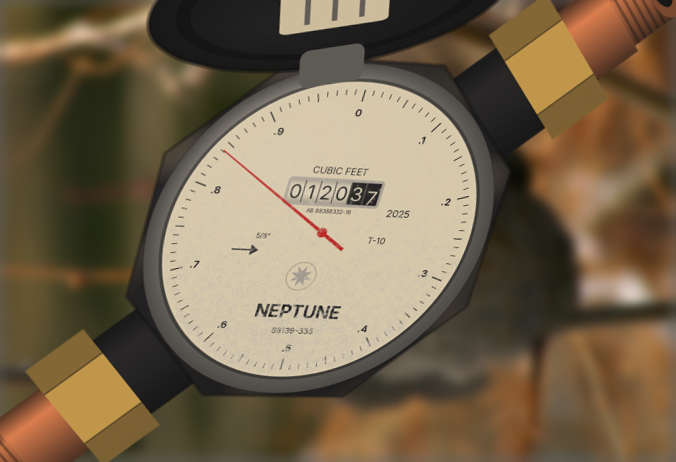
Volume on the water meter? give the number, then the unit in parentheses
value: 12036.84 (ft³)
